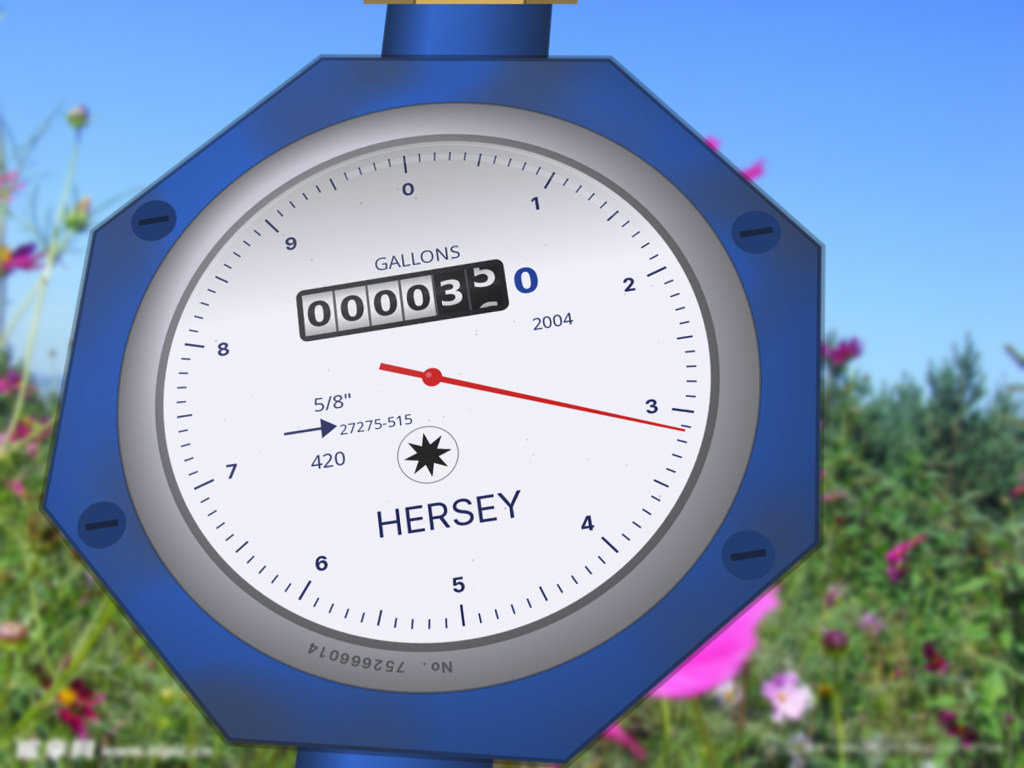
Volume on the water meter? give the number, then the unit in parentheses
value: 353.1 (gal)
